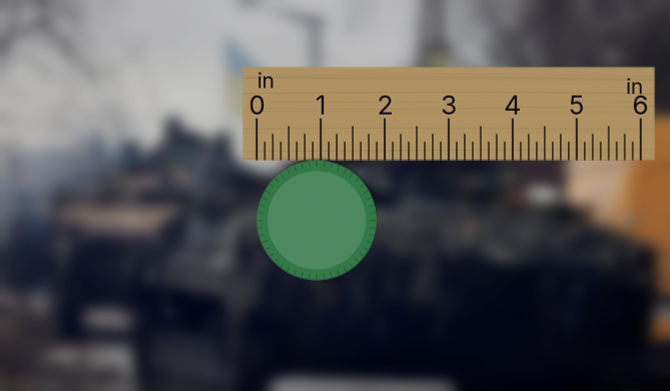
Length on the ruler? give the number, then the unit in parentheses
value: 1.875 (in)
